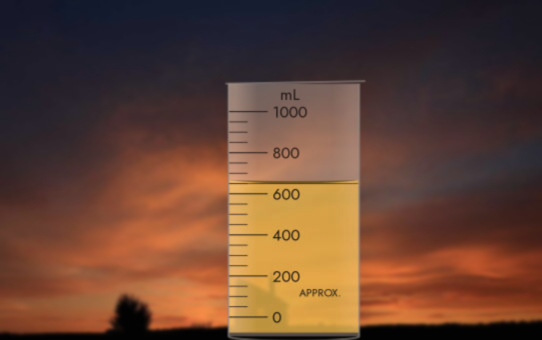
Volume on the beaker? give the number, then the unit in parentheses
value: 650 (mL)
